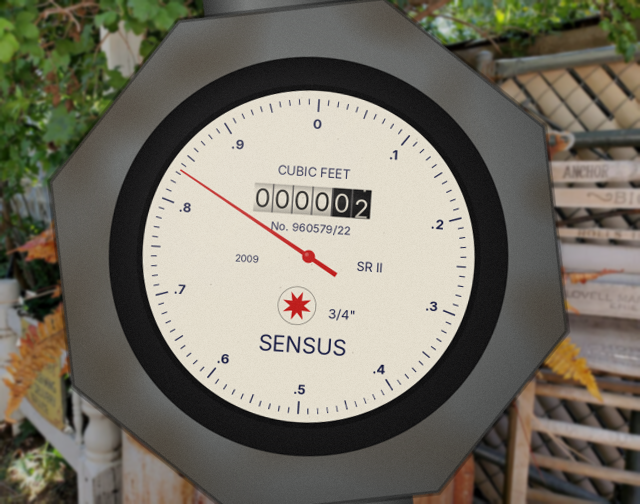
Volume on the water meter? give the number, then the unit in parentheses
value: 1.83 (ft³)
